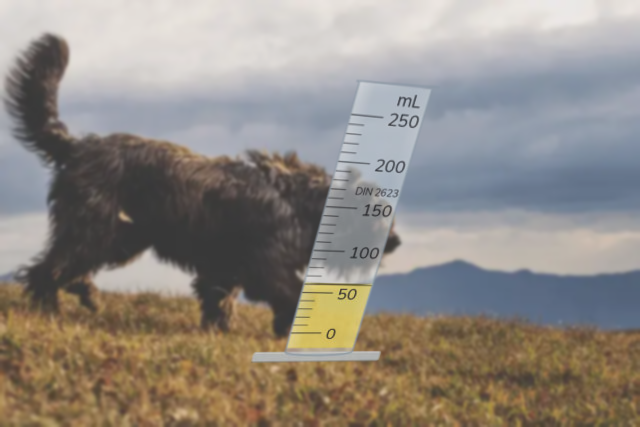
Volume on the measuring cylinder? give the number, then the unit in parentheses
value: 60 (mL)
